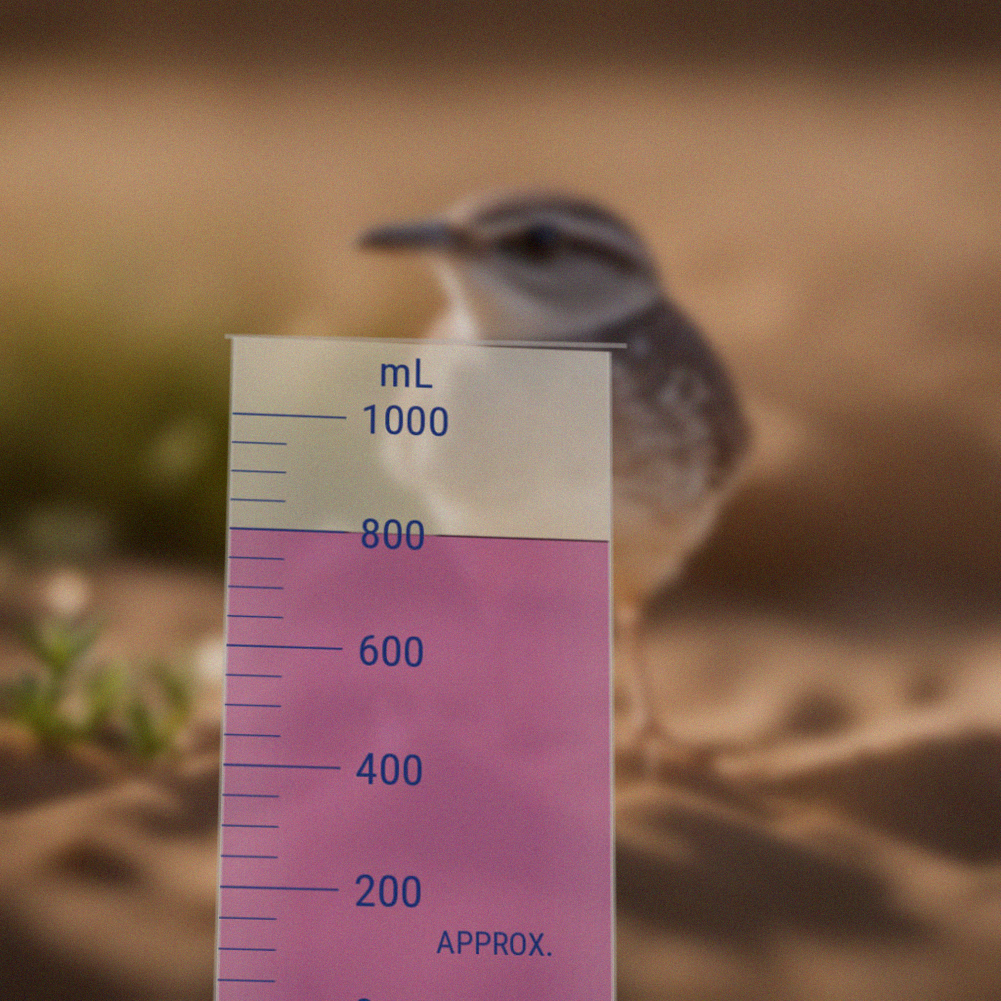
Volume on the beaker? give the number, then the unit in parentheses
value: 800 (mL)
